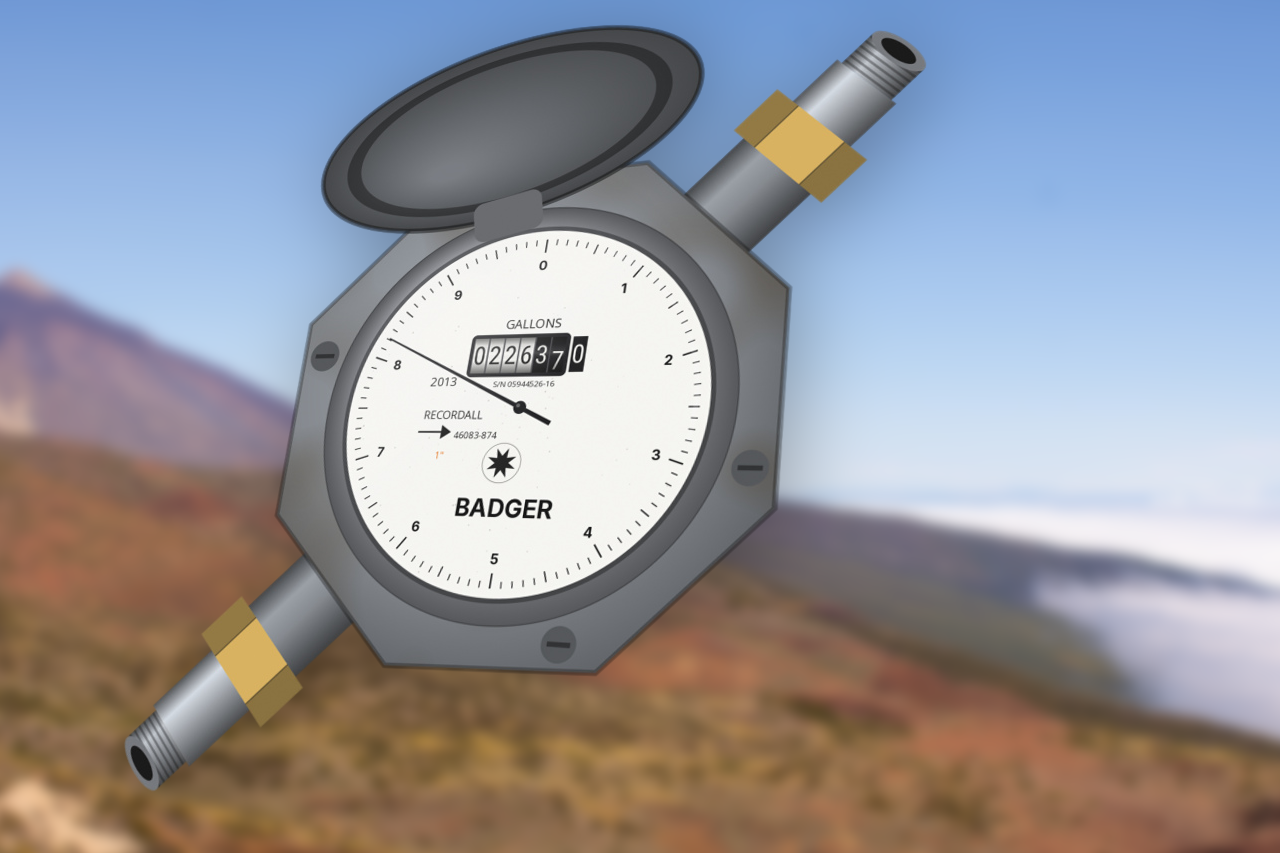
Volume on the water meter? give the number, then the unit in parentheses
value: 226368.2 (gal)
